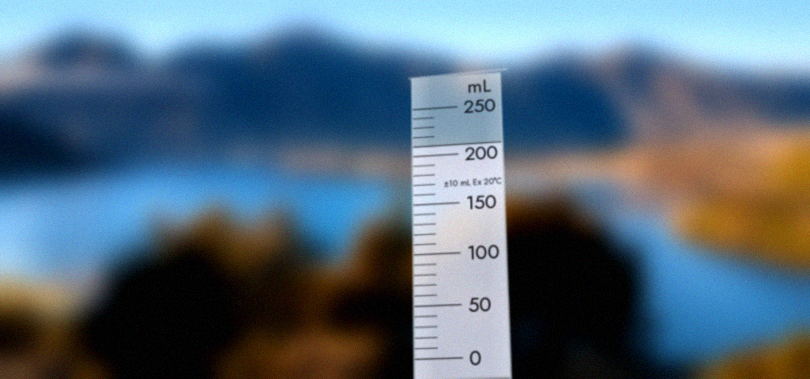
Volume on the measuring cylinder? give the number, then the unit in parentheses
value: 210 (mL)
